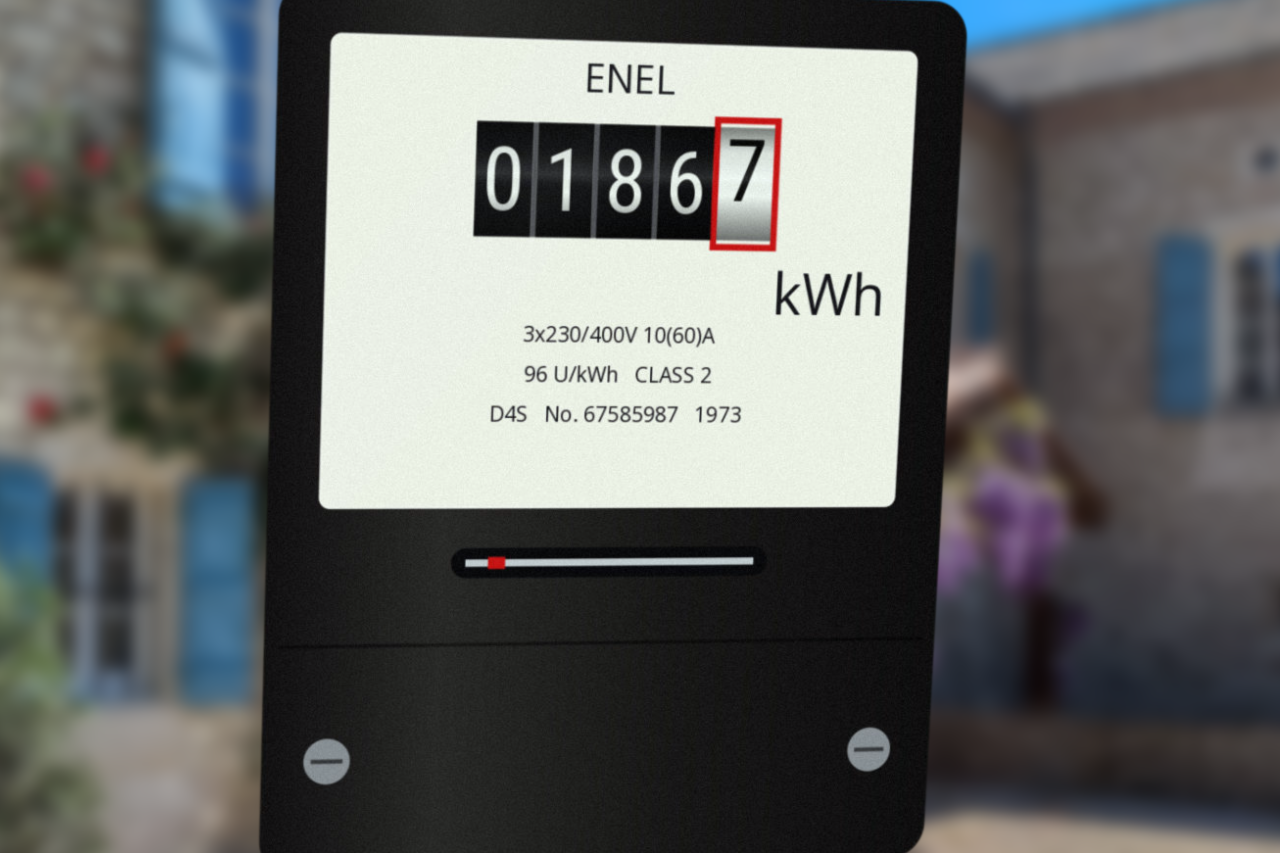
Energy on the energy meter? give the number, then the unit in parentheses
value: 186.7 (kWh)
